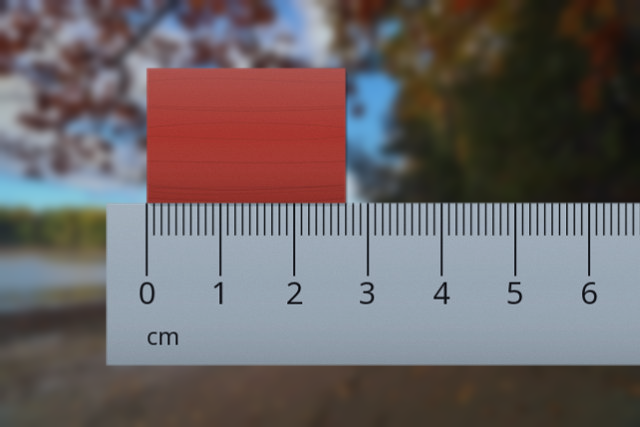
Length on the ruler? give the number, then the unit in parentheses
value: 2.7 (cm)
